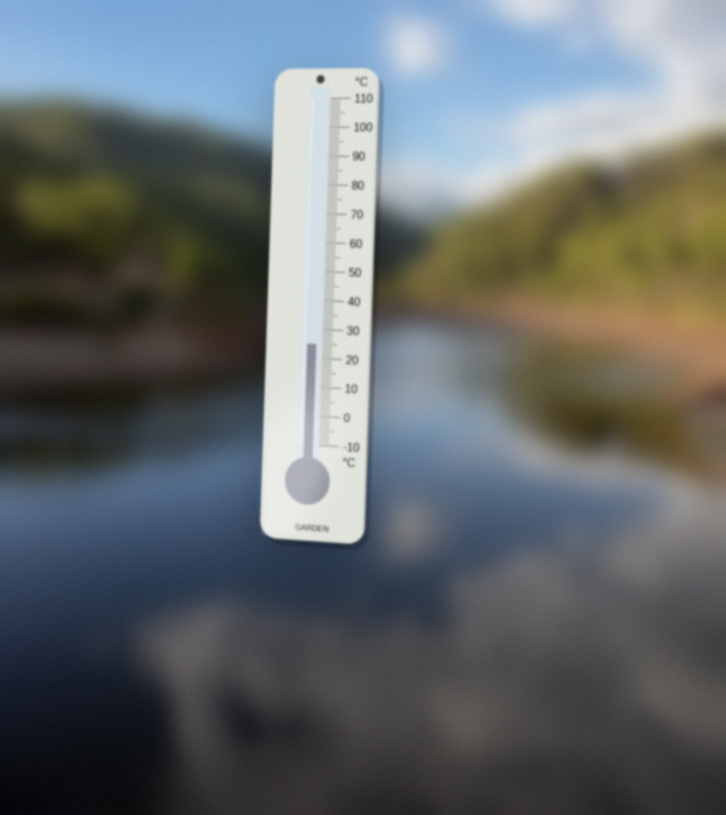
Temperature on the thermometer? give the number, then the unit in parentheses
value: 25 (°C)
